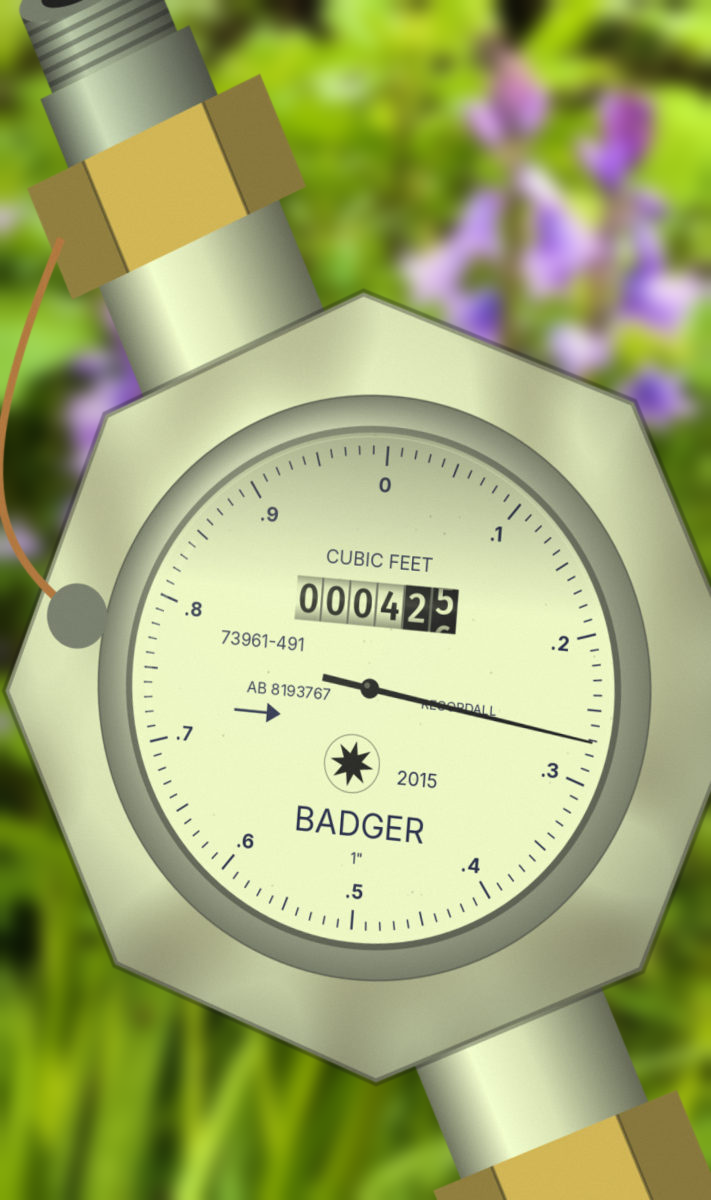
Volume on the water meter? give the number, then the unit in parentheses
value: 425.27 (ft³)
